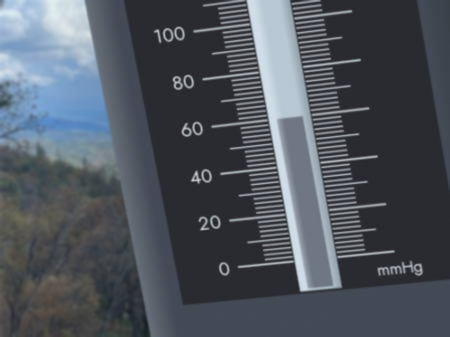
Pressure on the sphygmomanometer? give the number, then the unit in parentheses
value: 60 (mmHg)
